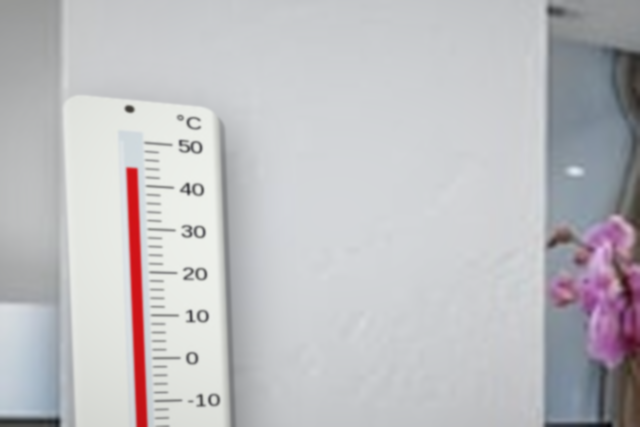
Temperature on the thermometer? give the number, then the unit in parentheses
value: 44 (°C)
